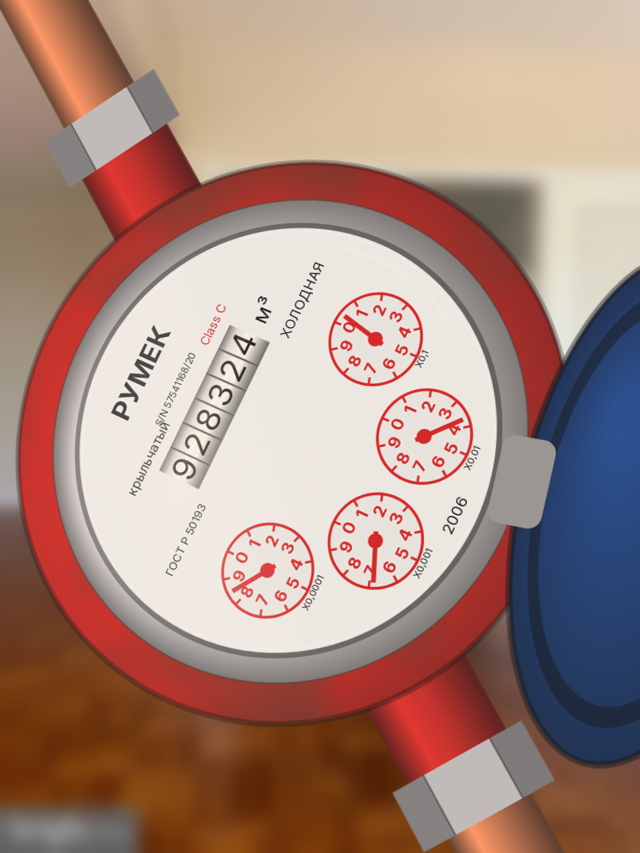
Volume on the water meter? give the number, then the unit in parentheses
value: 928324.0368 (m³)
